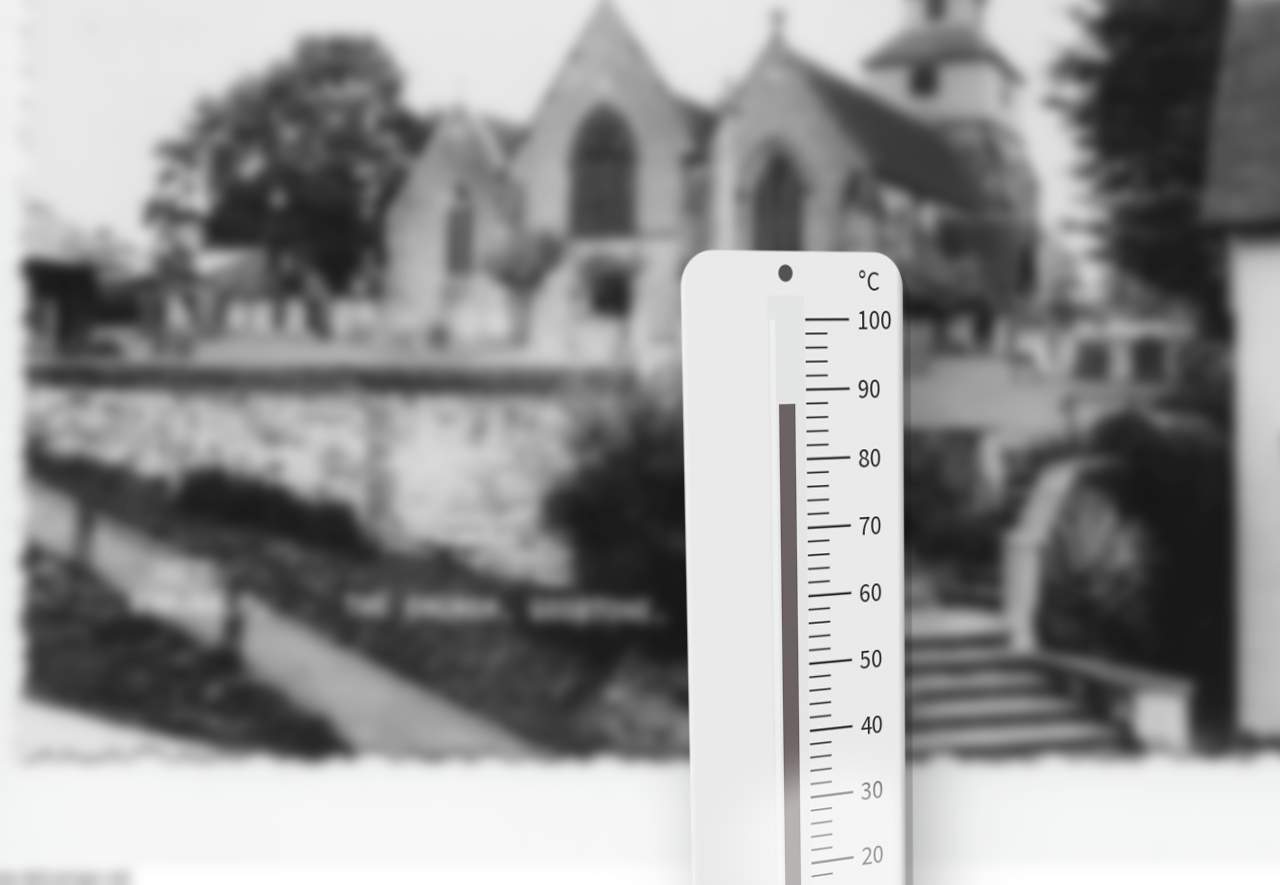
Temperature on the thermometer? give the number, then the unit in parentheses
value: 88 (°C)
